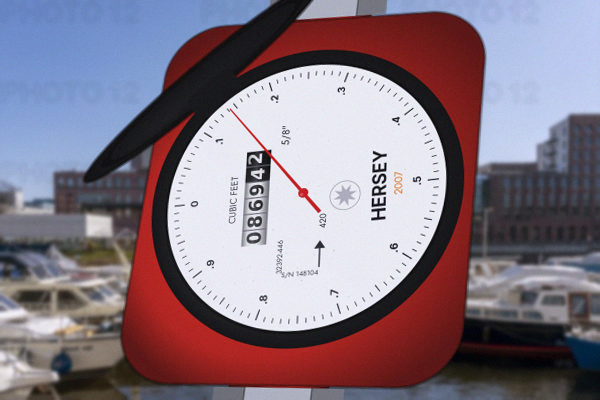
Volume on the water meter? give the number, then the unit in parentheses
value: 86942.14 (ft³)
